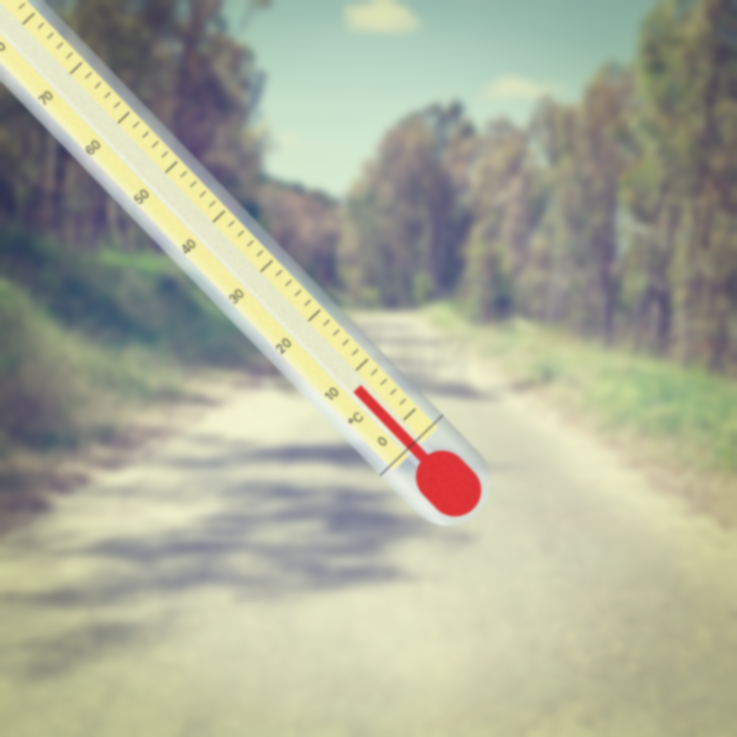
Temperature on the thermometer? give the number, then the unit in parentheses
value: 8 (°C)
